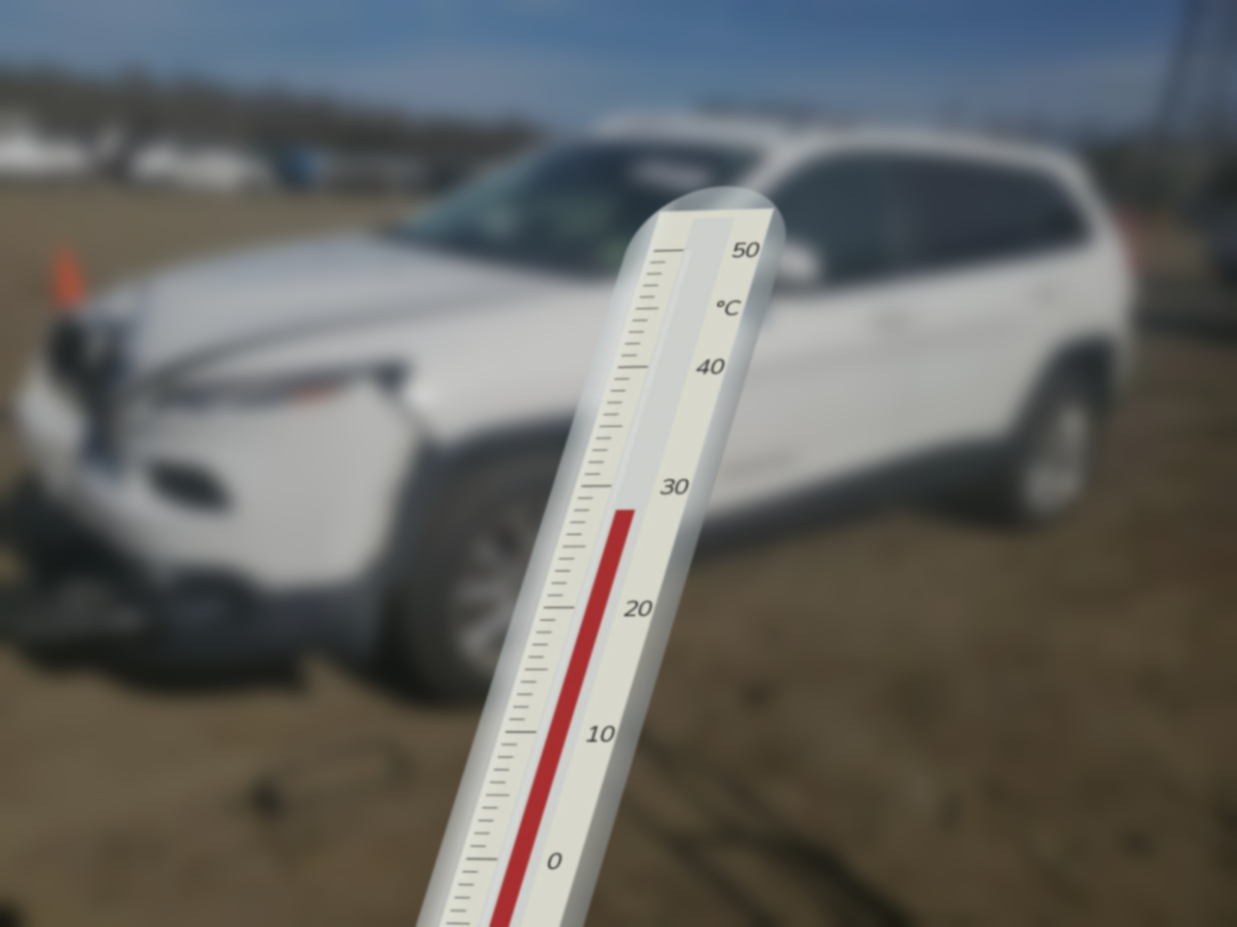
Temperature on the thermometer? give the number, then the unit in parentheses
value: 28 (°C)
